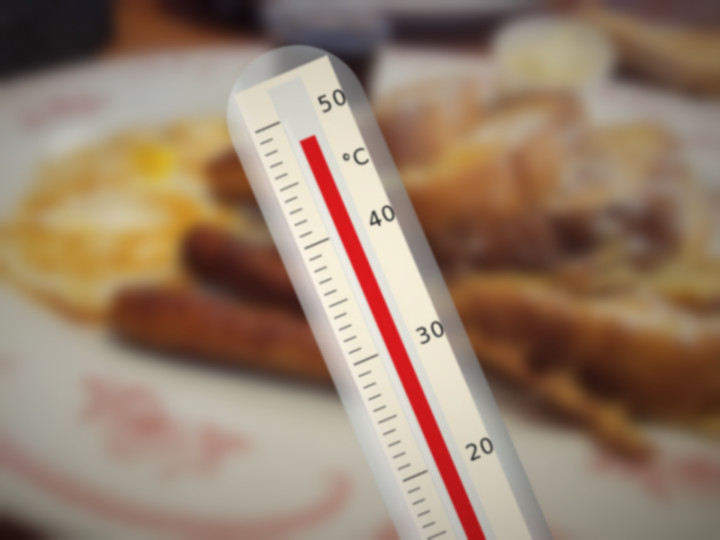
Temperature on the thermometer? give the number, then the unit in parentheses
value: 48 (°C)
